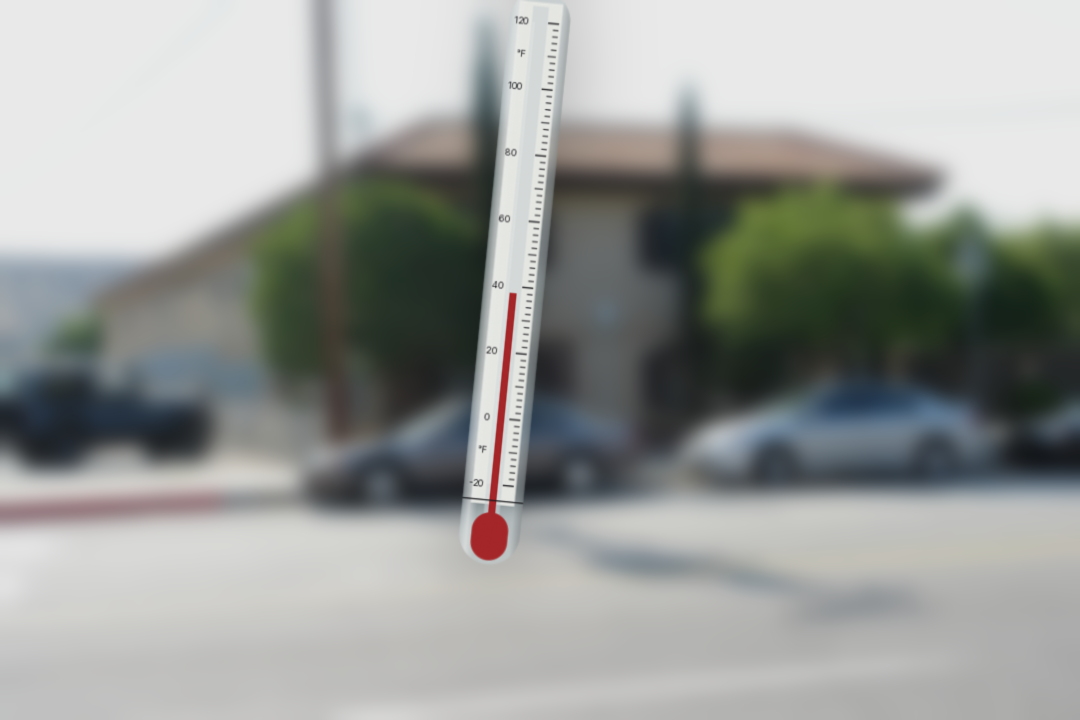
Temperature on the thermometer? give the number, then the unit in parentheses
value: 38 (°F)
